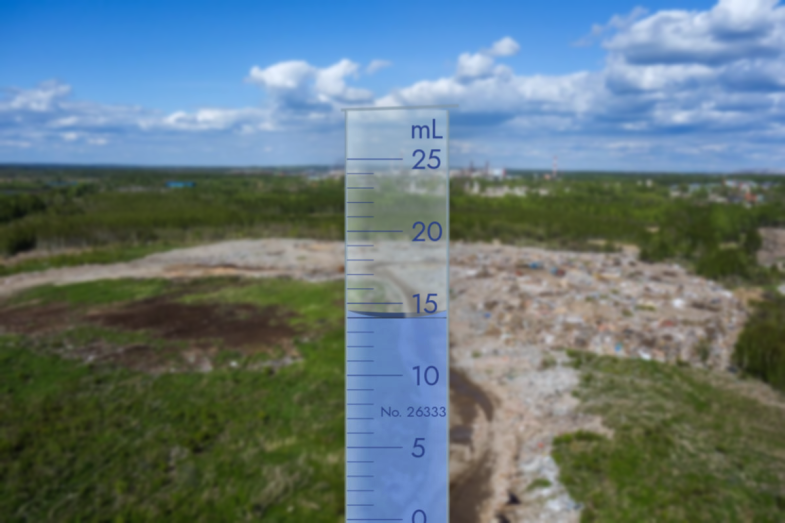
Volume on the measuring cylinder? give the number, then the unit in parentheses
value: 14 (mL)
